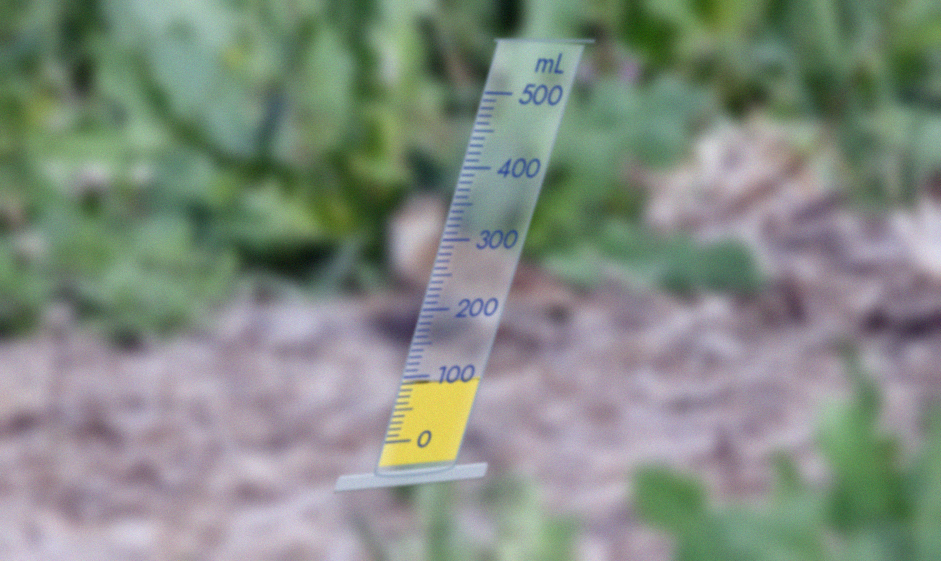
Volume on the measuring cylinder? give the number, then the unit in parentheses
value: 90 (mL)
